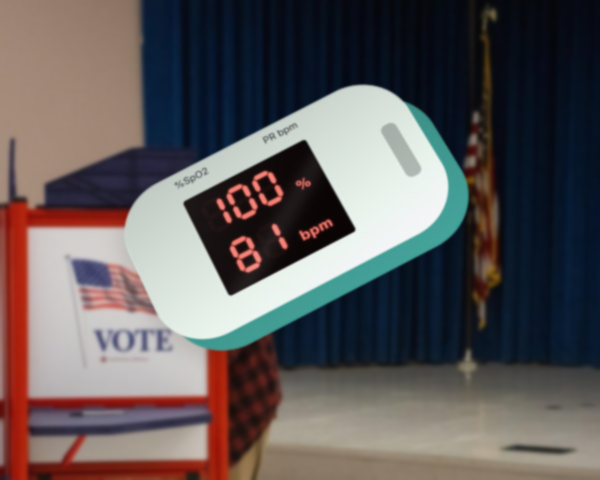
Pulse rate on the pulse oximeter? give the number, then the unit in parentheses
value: 81 (bpm)
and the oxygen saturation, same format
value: 100 (%)
